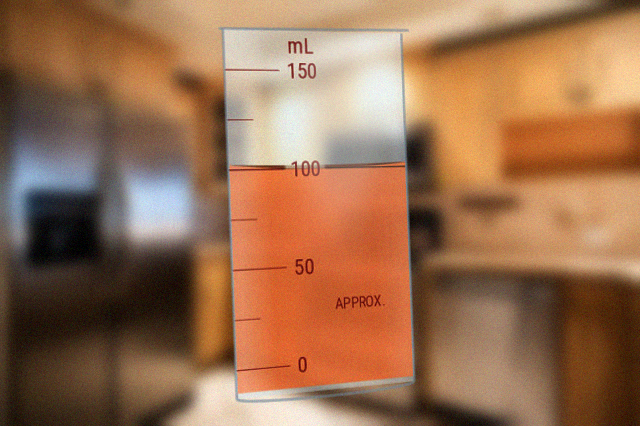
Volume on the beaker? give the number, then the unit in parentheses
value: 100 (mL)
